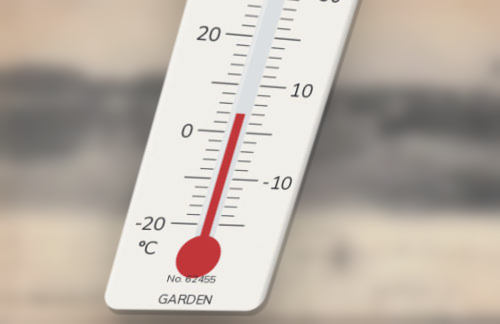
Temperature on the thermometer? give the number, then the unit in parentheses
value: 4 (°C)
